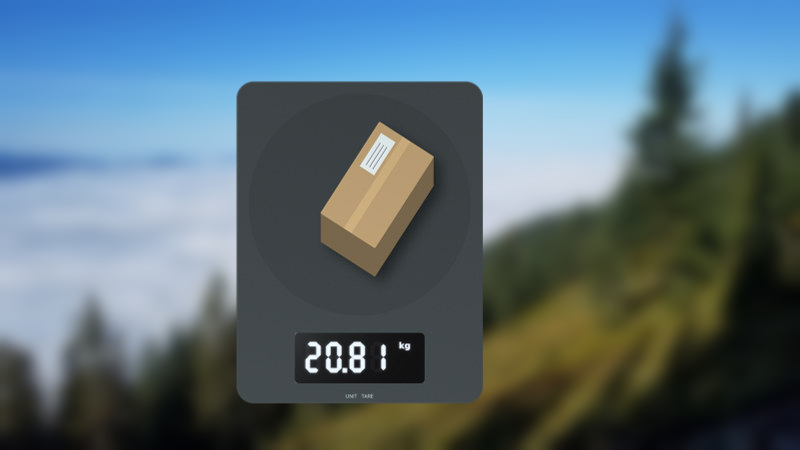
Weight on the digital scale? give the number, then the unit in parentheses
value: 20.81 (kg)
